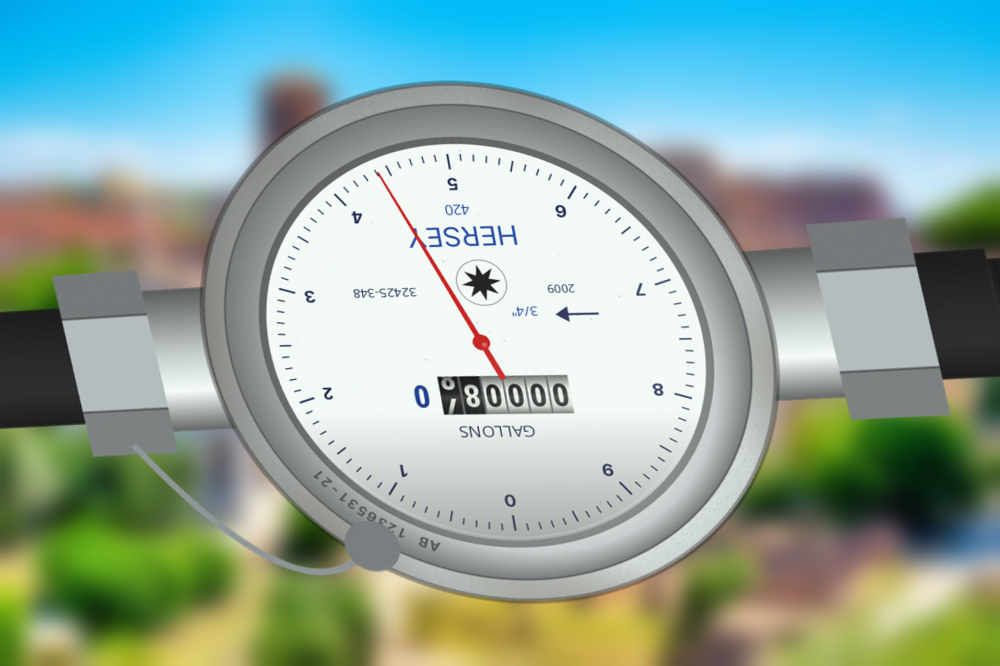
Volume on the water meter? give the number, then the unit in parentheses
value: 874.4 (gal)
